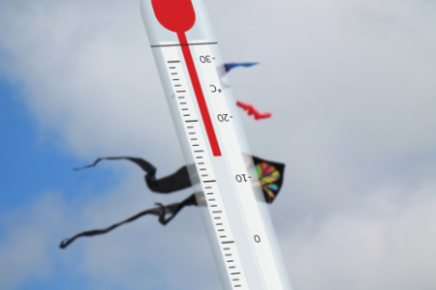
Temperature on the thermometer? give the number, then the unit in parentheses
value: -14 (°C)
